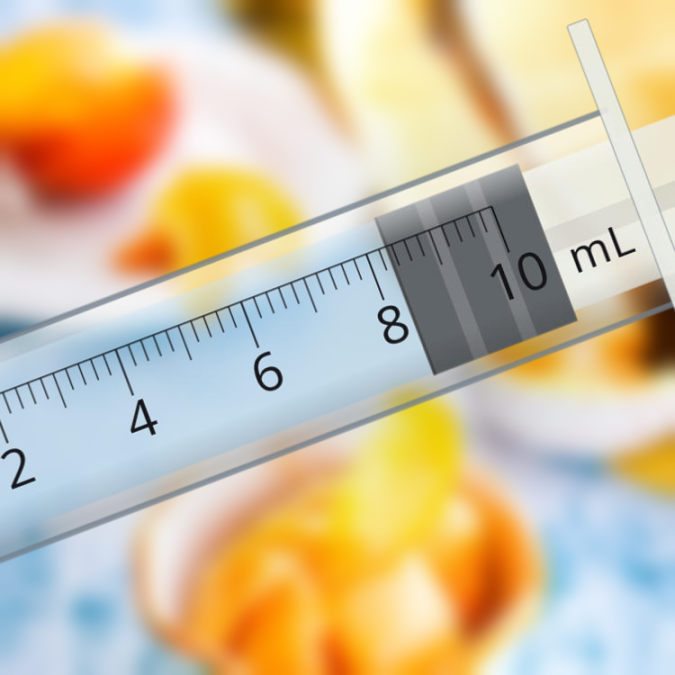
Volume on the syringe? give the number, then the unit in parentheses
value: 8.3 (mL)
